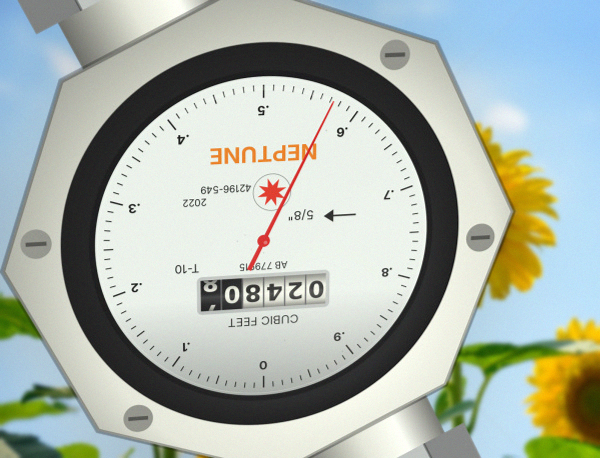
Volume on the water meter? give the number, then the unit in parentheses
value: 24807.57 (ft³)
